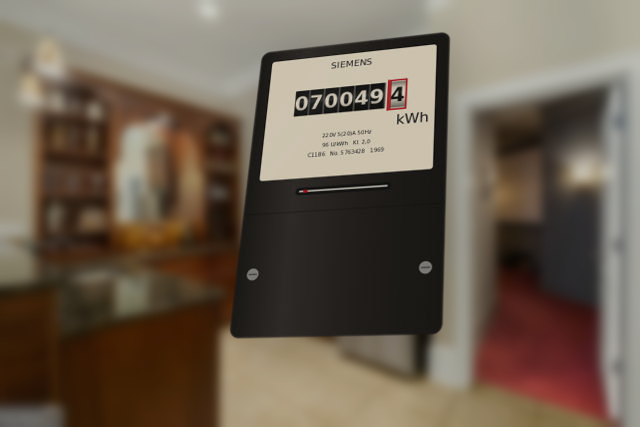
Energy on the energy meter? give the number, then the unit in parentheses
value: 70049.4 (kWh)
